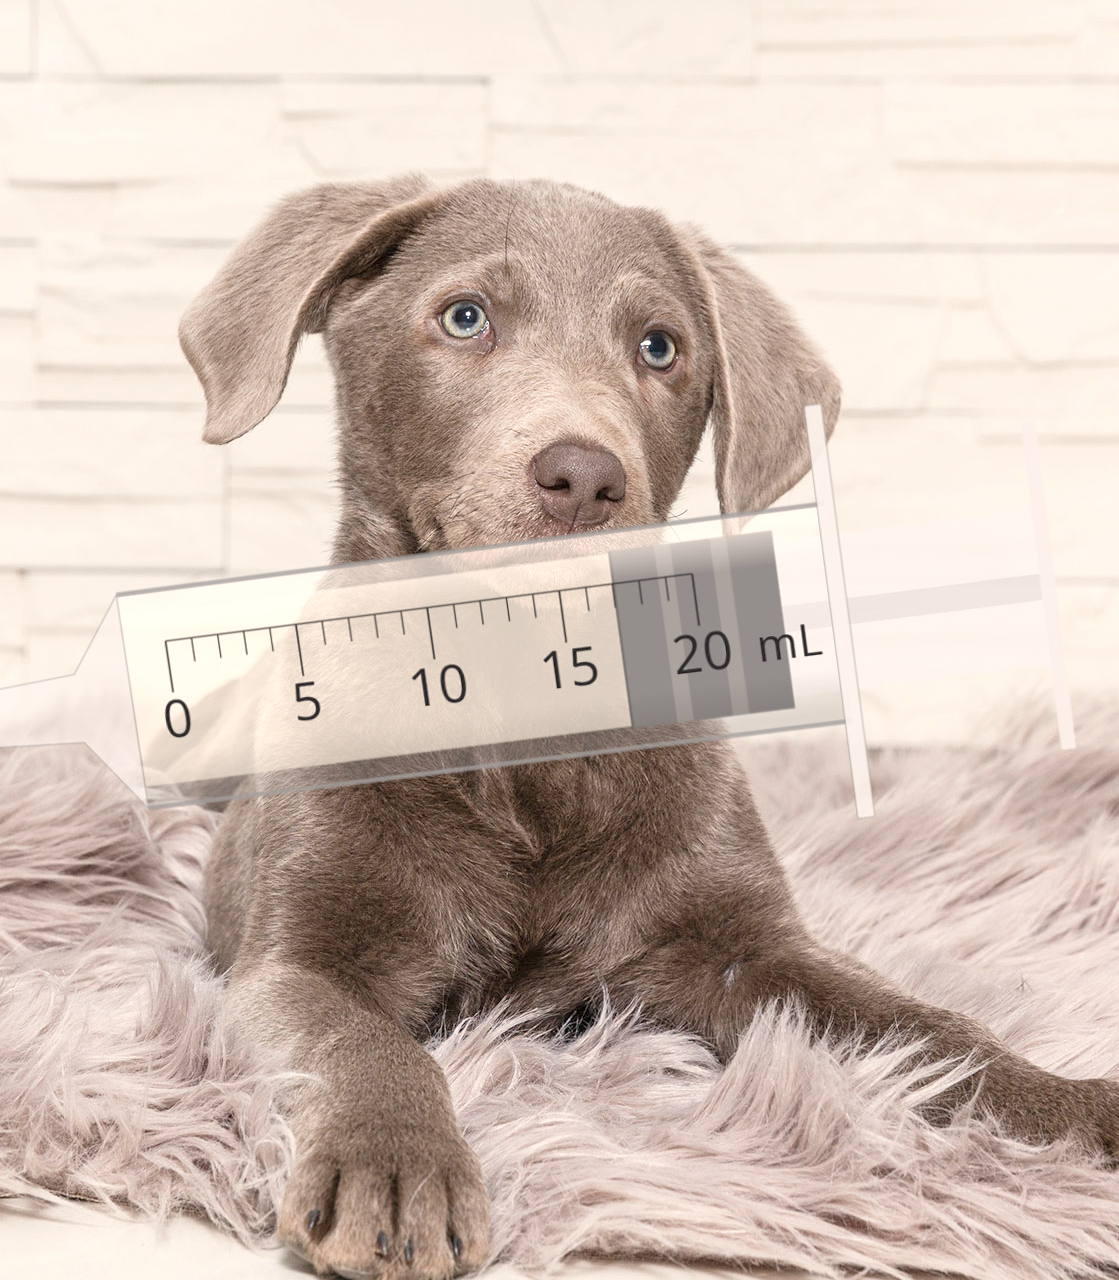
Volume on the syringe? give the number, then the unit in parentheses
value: 17 (mL)
